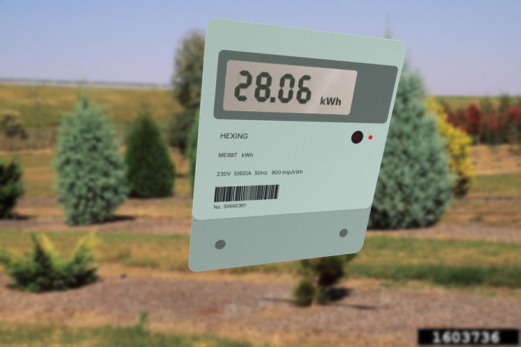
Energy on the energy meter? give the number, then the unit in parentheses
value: 28.06 (kWh)
